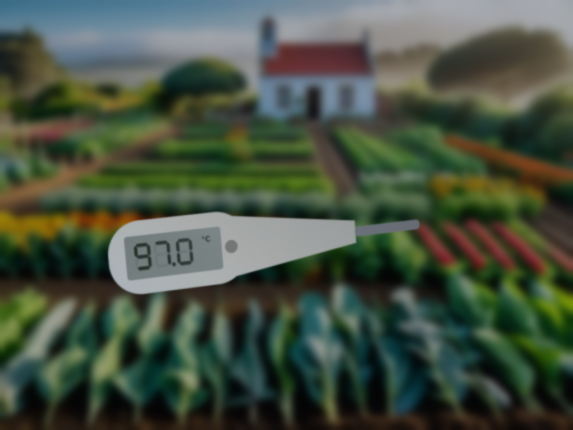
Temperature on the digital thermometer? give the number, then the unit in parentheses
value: 97.0 (°C)
